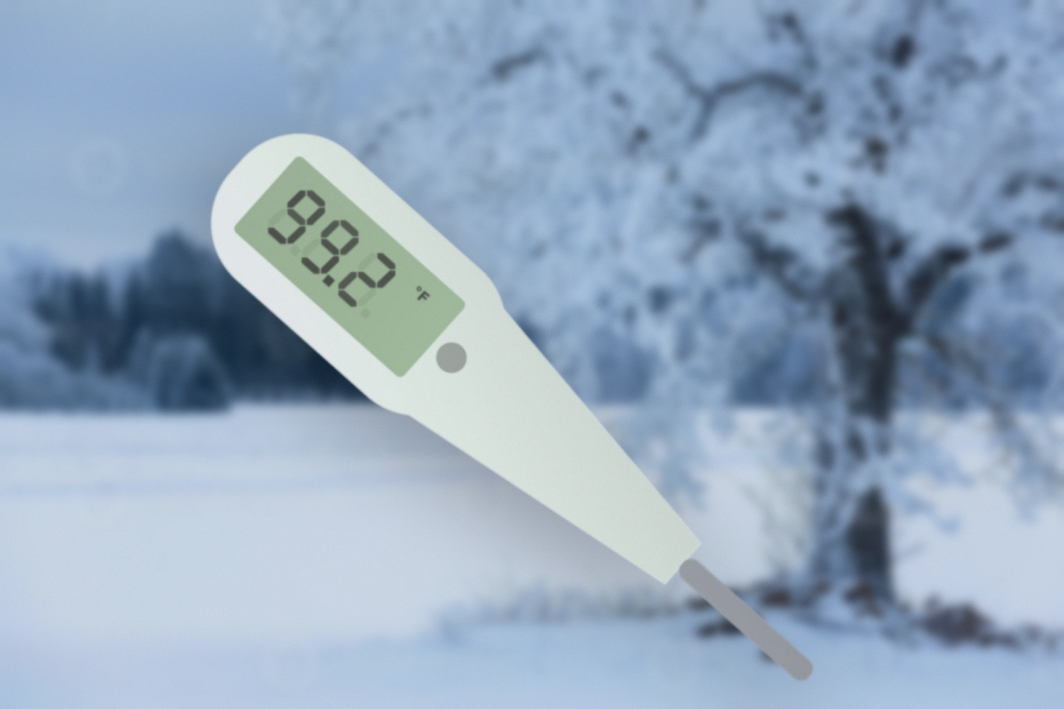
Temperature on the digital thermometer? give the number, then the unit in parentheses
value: 99.2 (°F)
